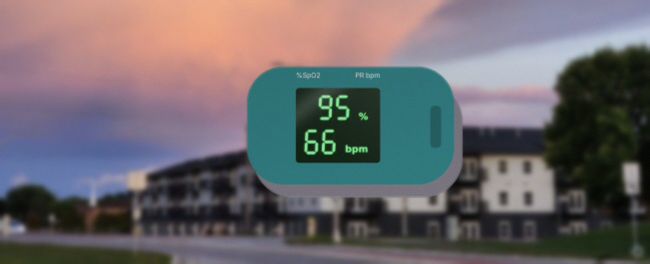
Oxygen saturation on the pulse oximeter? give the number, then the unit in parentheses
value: 95 (%)
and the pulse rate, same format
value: 66 (bpm)
